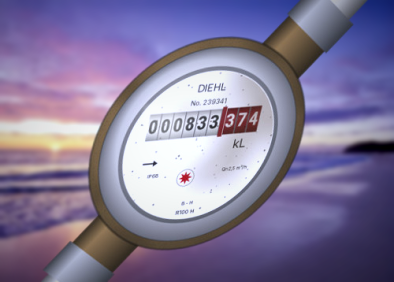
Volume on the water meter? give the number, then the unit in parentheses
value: 833.374 (kL)
